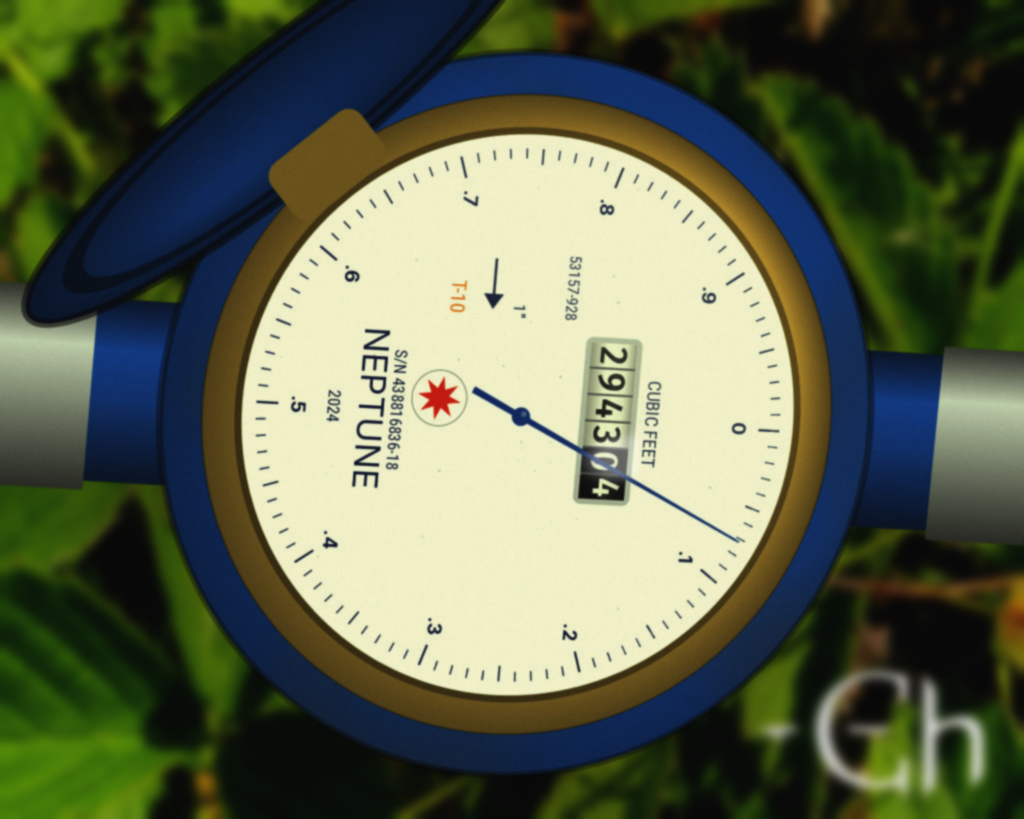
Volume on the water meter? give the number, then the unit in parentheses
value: 294304.07 (ft³)
